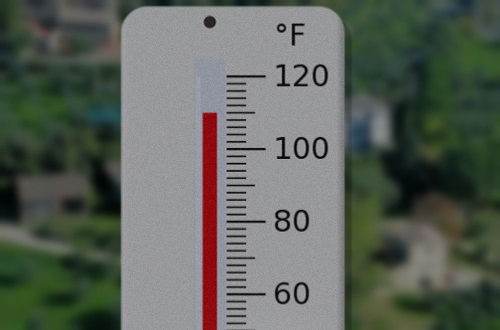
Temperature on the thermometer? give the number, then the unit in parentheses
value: 110 (°F)
